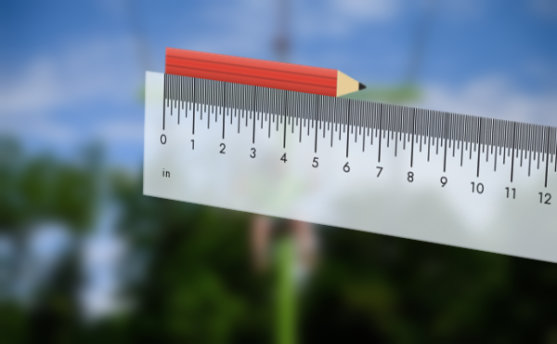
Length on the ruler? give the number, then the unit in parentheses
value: 6.5 (in)
